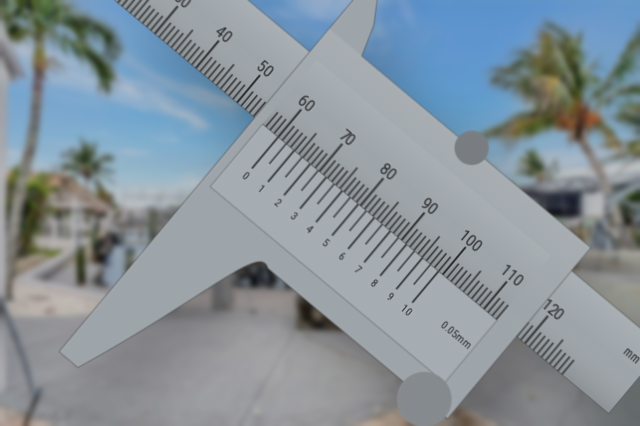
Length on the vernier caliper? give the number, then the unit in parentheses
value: 60.0 (mm)
